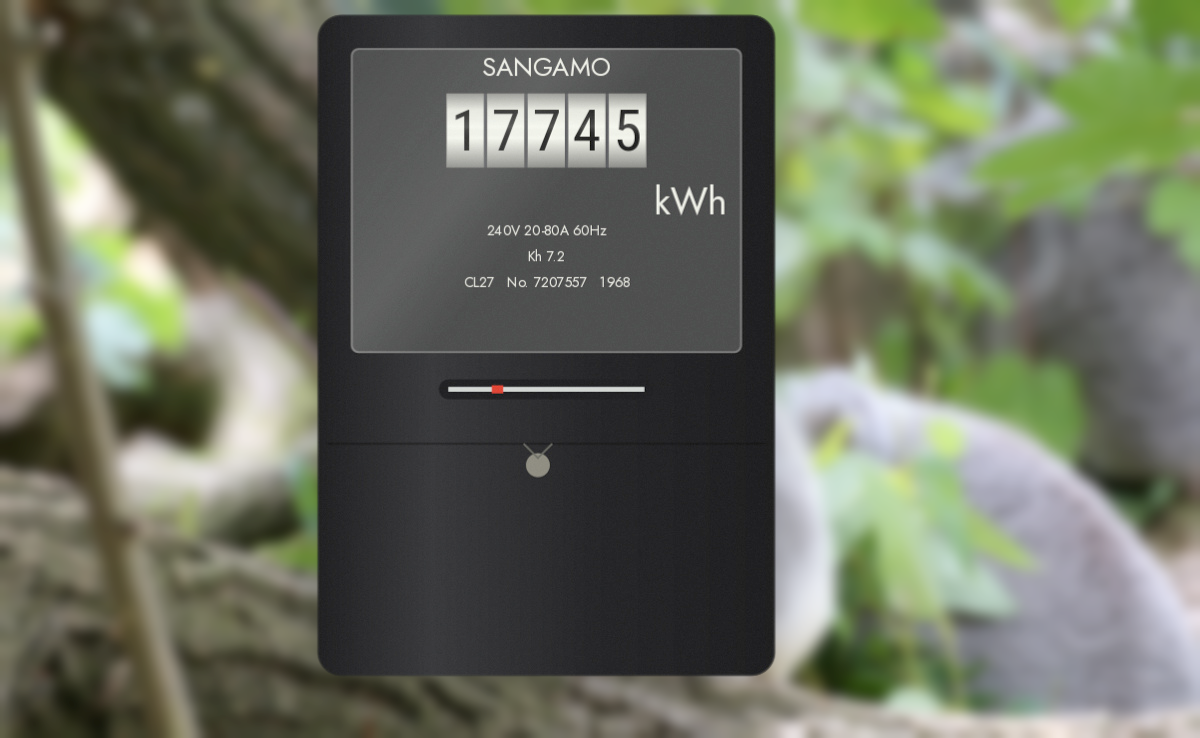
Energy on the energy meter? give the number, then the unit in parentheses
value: 17745 (kWh)
